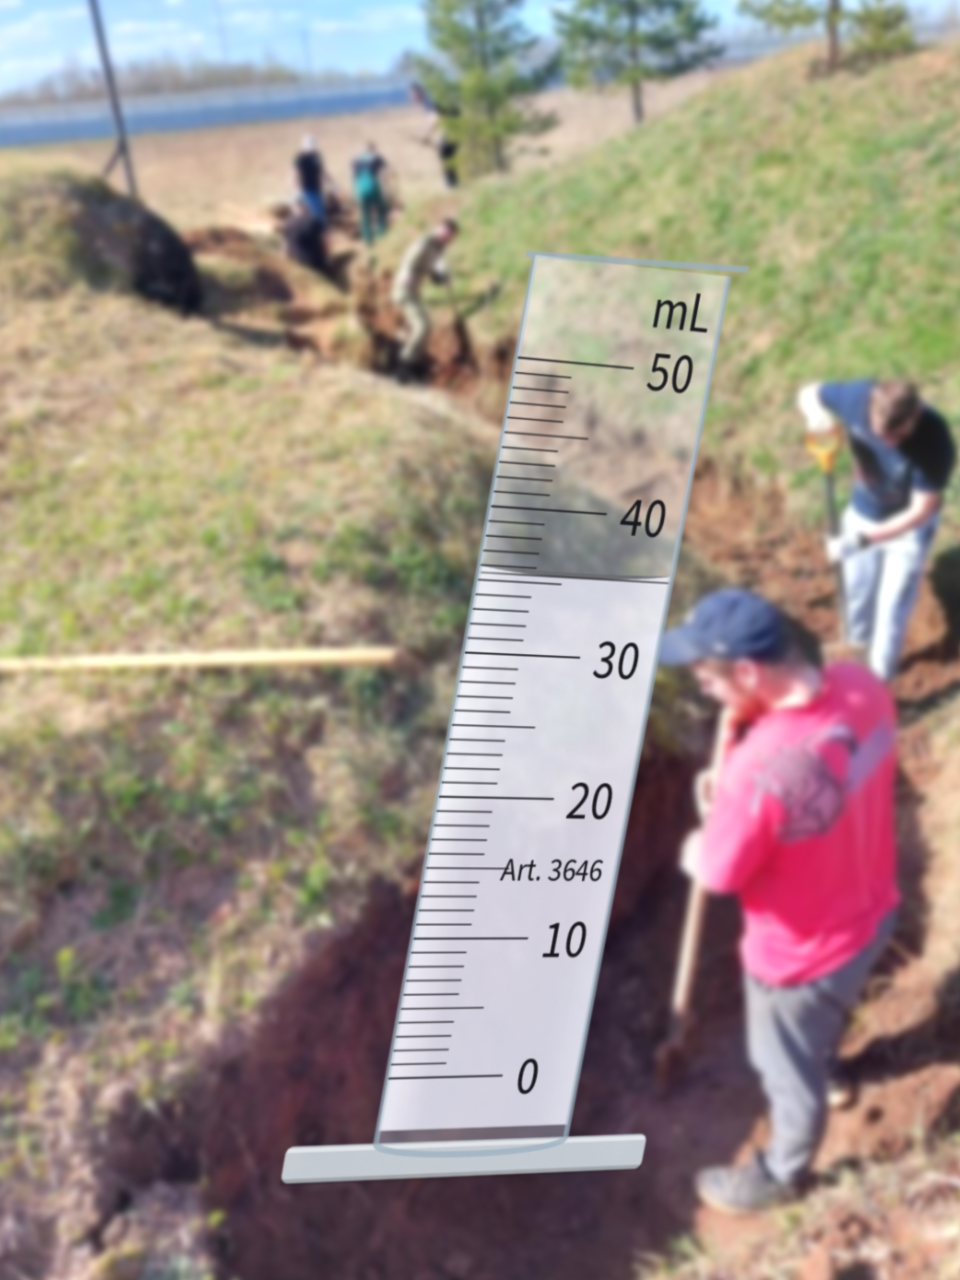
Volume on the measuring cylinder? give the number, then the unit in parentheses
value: 35.5 (mL)
